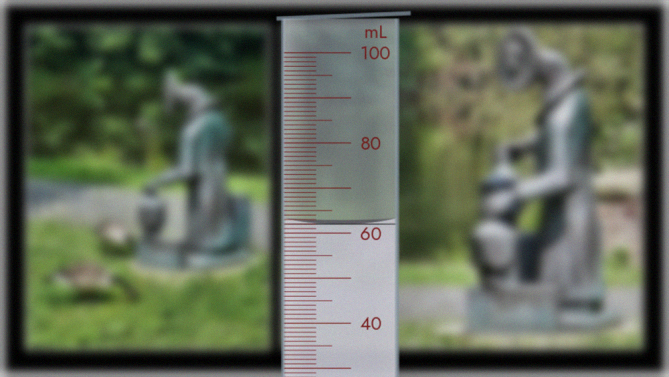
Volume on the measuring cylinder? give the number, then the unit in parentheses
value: 62 (mL)
